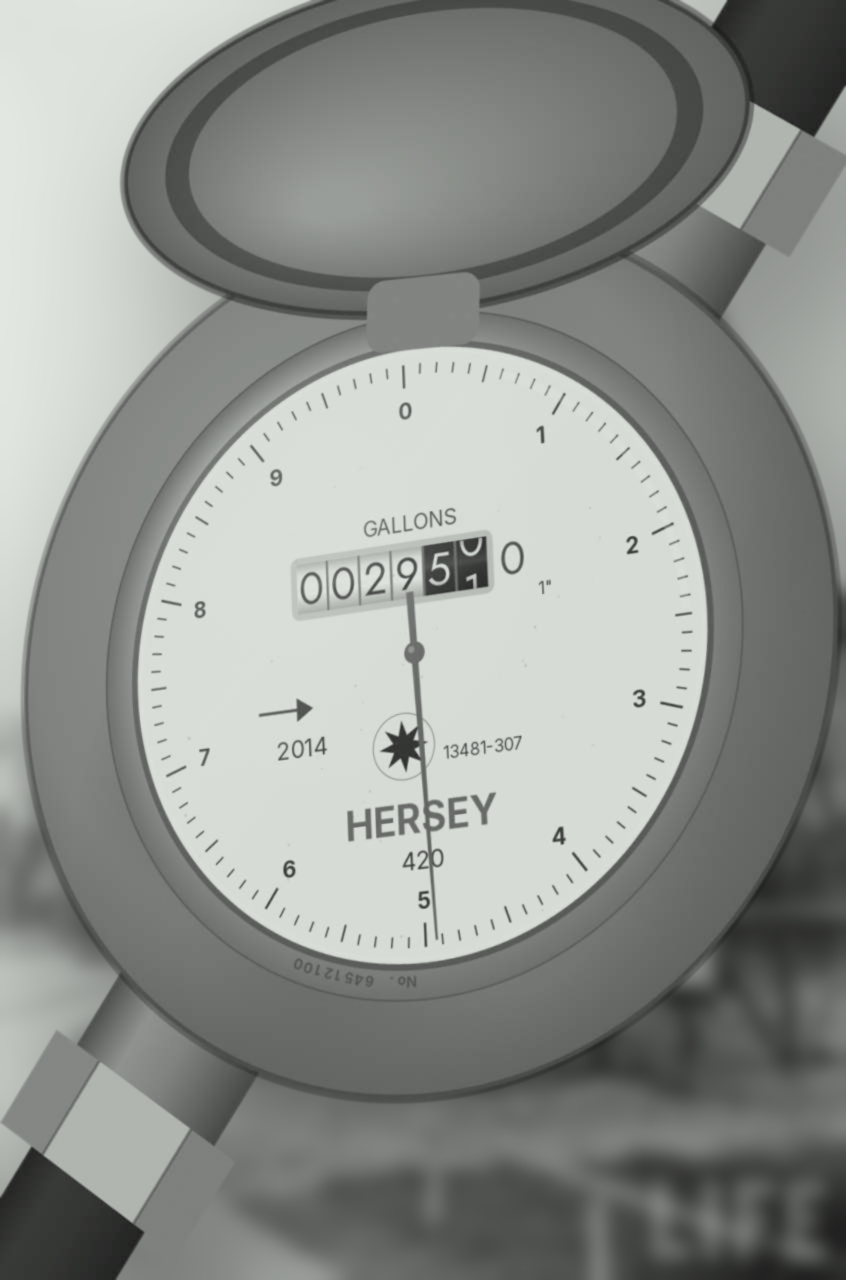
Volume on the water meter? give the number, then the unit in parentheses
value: 29504.9 (gal)
